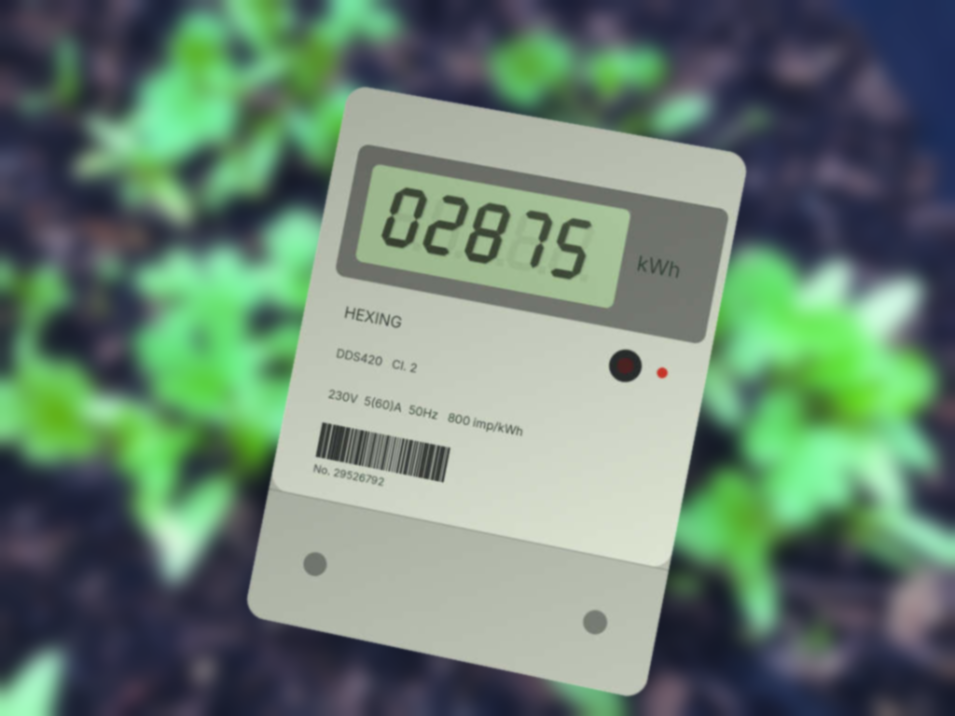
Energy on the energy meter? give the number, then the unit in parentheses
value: 2875 (kWh)
